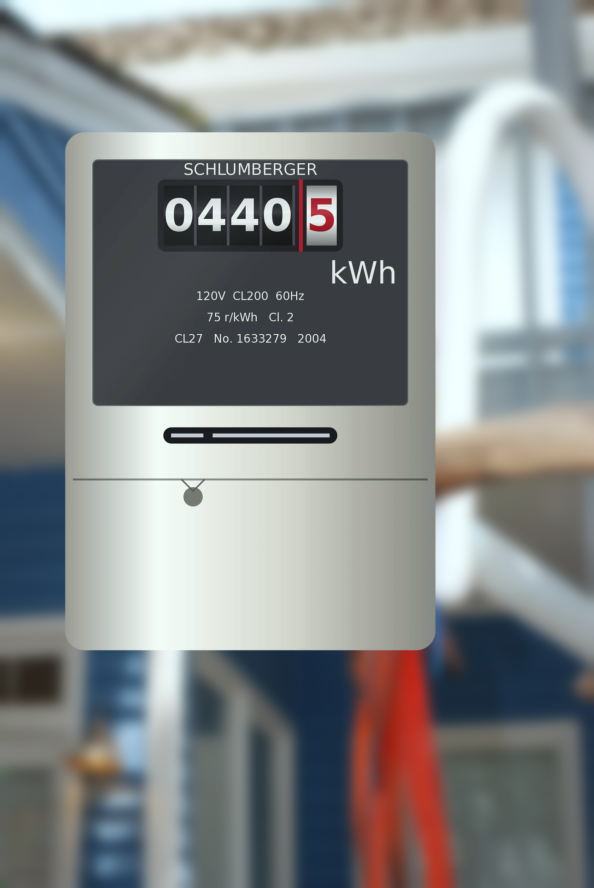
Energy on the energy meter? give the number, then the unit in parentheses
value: 440.5 (kWh)
